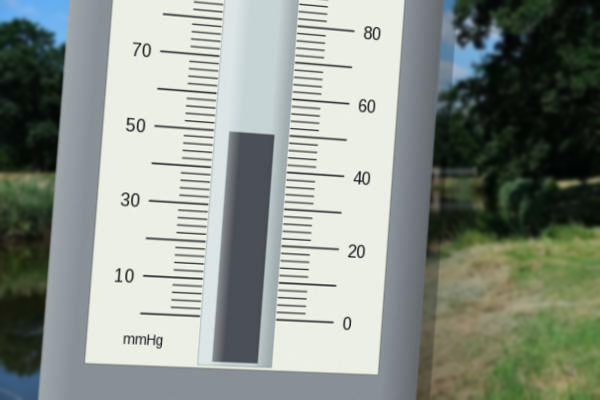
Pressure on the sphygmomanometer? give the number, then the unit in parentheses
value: 50 (mmHg)
